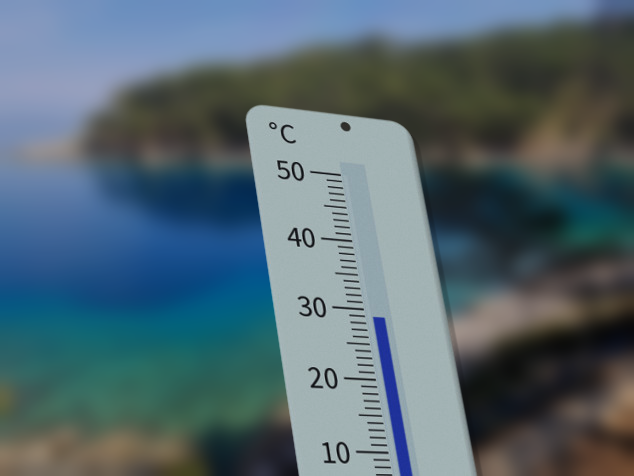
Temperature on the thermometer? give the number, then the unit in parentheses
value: 29 (°C)
